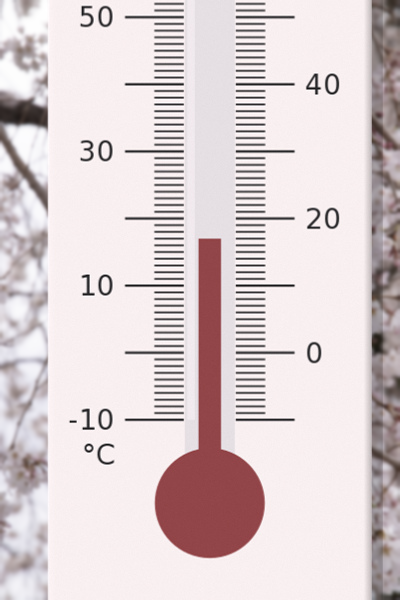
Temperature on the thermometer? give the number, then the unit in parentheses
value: 17 (°C)
